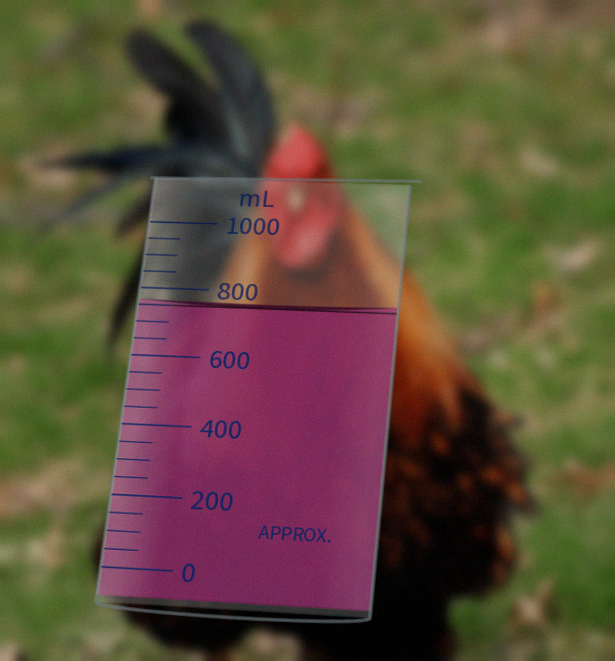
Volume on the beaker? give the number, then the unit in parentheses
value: 750 (mL)
